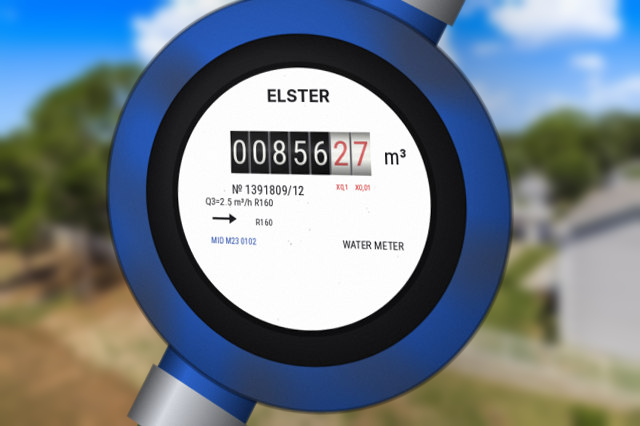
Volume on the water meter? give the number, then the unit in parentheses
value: 856.27 (m³)
